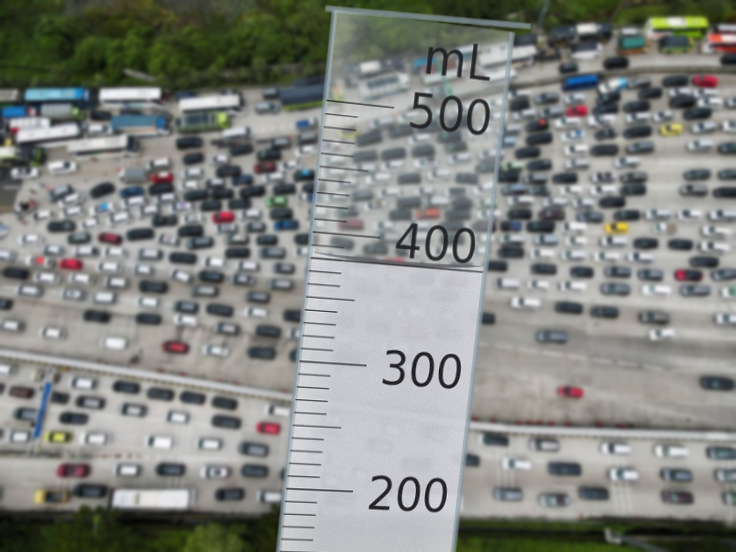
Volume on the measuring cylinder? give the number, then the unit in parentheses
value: 380 (mL)
